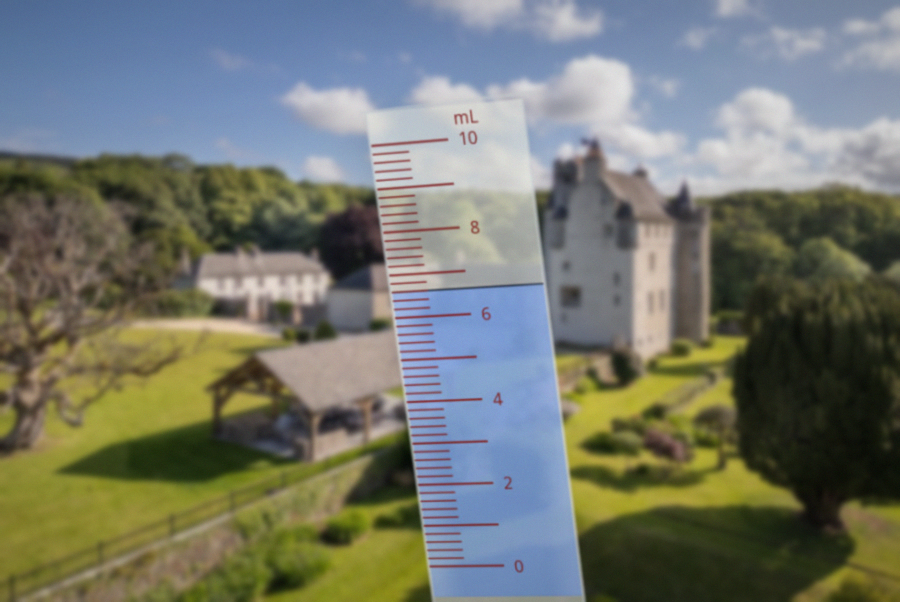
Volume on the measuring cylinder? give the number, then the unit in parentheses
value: 6.6 (mL)
